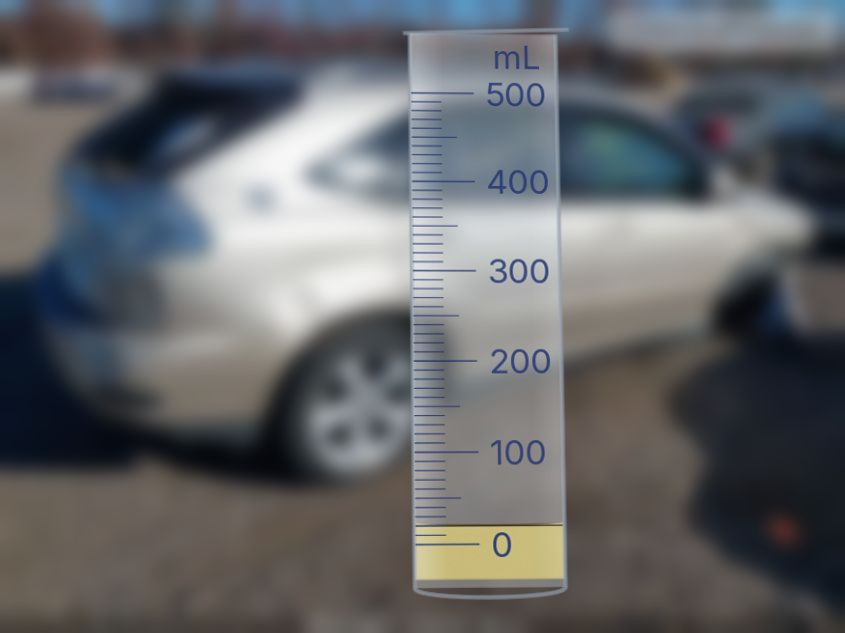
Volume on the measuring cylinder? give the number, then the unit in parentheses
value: 20 (mL)
